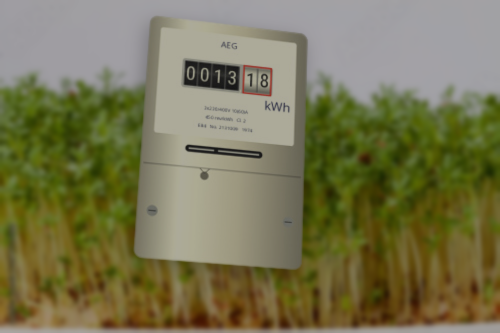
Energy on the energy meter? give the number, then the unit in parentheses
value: 13.18 (kWh)
